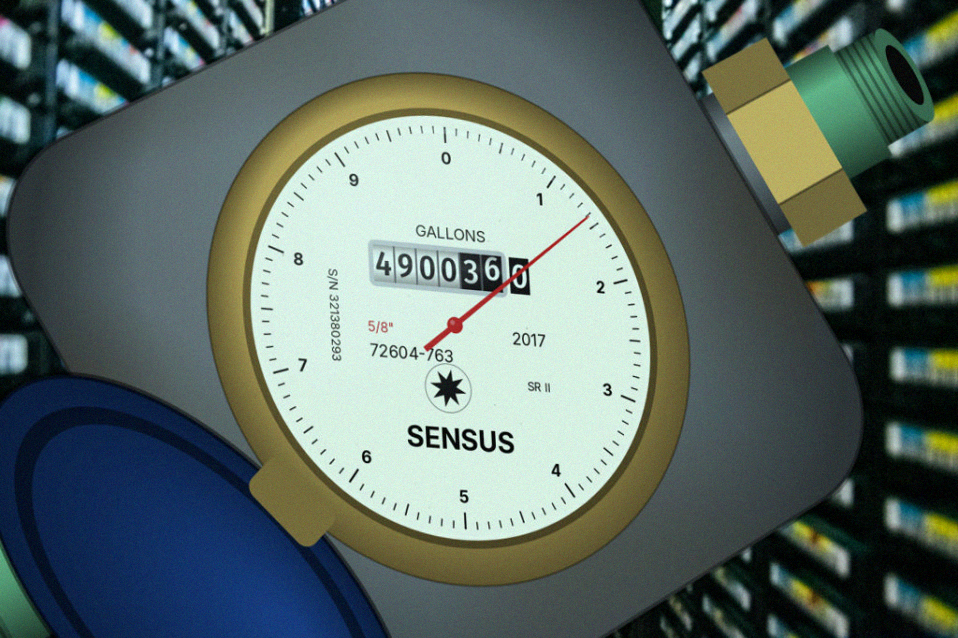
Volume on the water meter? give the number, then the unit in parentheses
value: 4900361.4 (gal)
